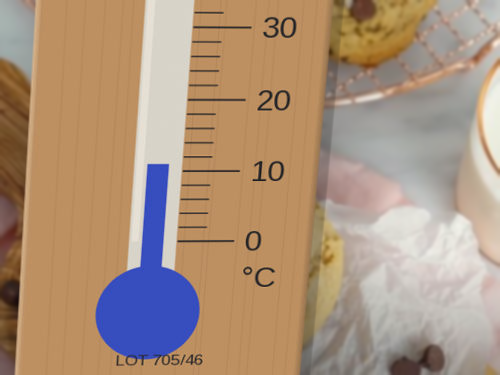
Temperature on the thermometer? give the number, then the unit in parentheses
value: 11 (°C)
